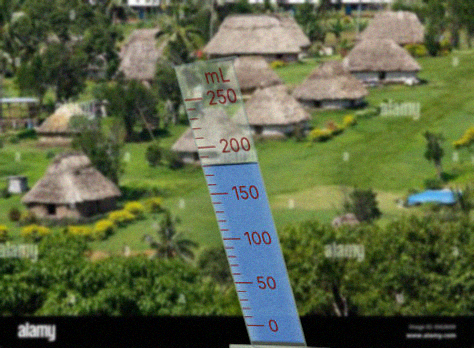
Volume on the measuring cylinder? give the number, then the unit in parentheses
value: 180 (mL)
